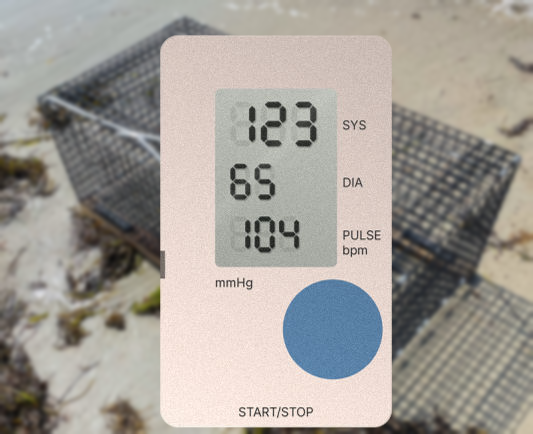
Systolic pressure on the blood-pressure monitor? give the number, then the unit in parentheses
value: 123 (mmHg)
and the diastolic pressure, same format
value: 65 (mmHg)
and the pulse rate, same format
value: 104 (bpm)
